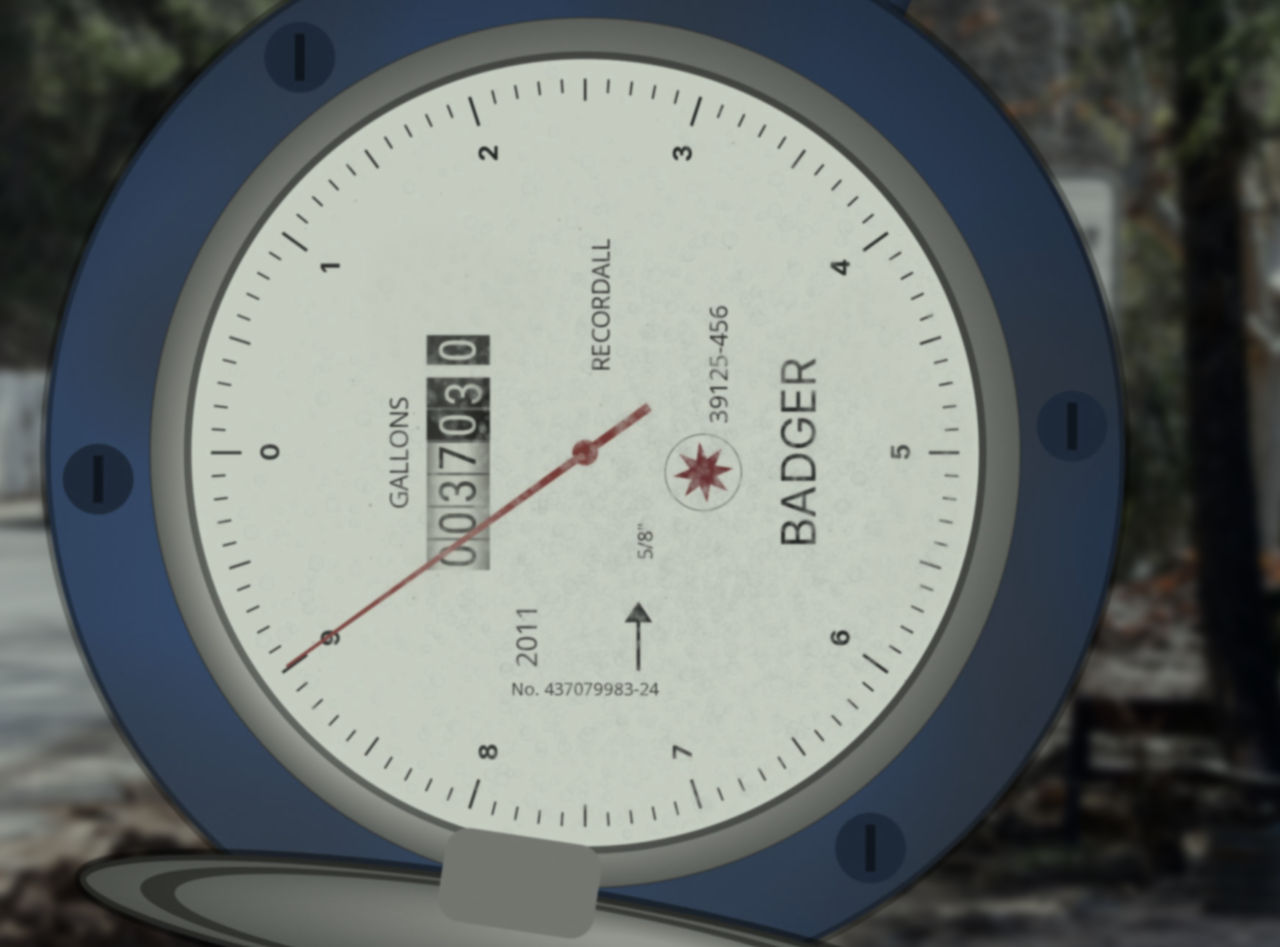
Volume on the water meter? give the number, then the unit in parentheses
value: 37029.0 (gal)
